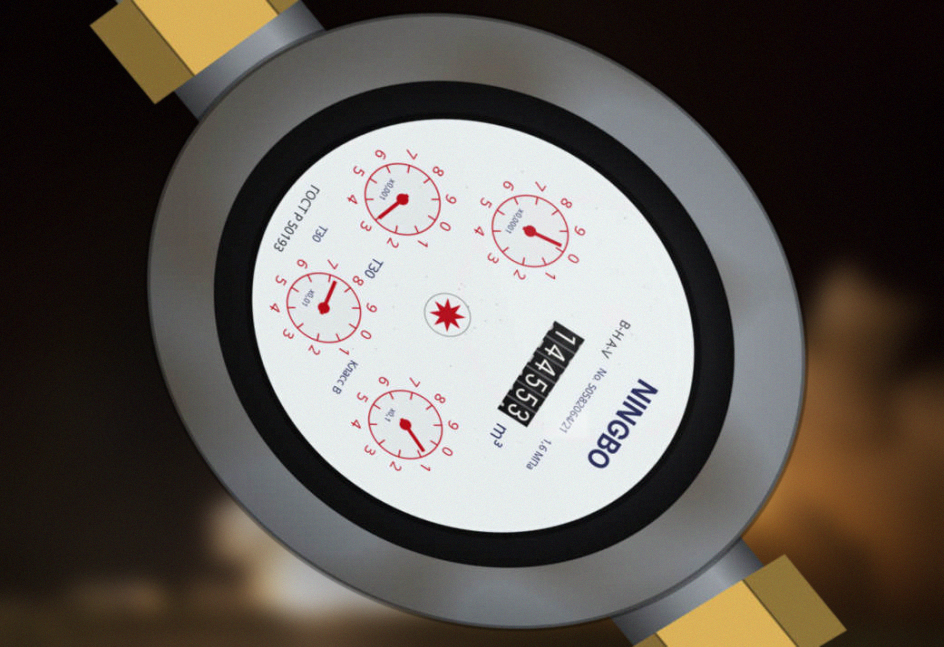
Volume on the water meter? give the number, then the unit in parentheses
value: 144553.0729 (m³)
